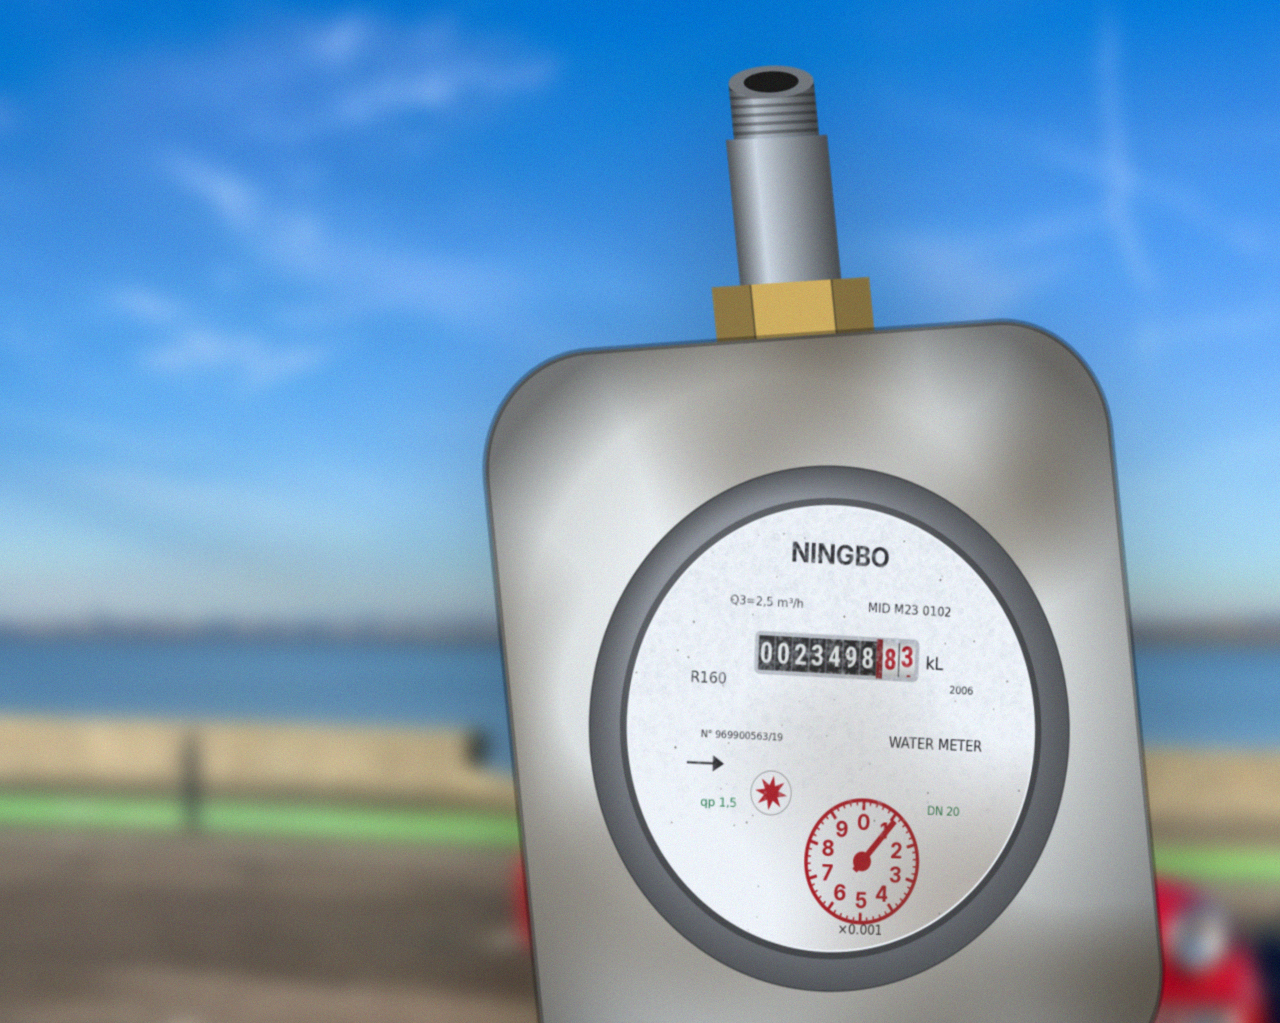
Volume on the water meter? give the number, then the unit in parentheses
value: 23498.831 (kL)
